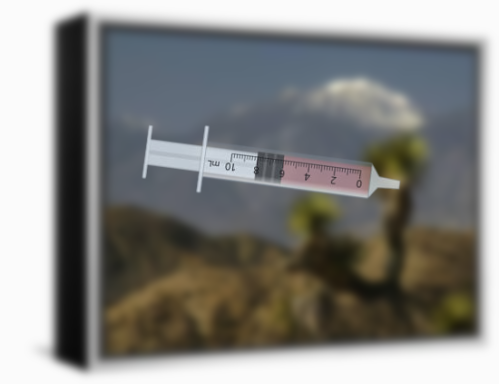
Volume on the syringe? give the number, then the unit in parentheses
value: 6 (mL)
